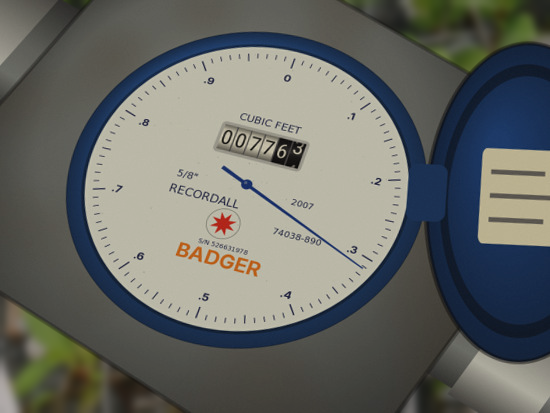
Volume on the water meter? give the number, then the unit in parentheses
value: 7763.31 (ft³)
